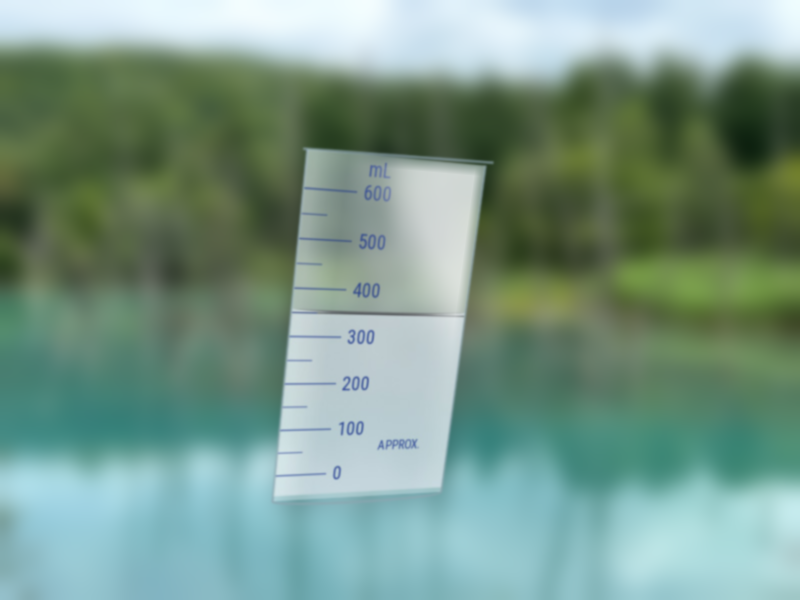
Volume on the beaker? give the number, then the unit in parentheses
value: 350 (mL)
